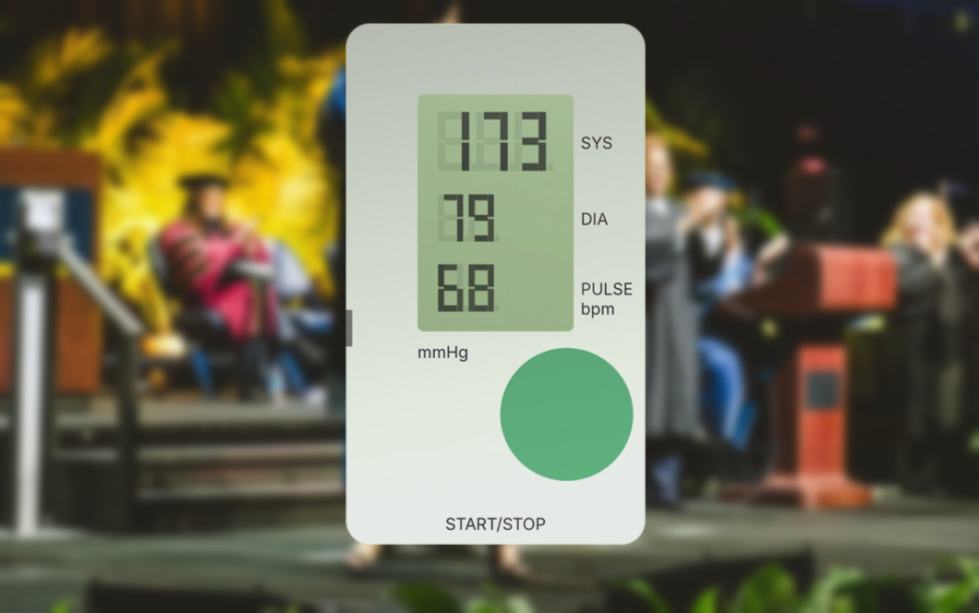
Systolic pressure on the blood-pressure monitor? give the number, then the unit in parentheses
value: 173 (mmHg)
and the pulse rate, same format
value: 68 (bpm)
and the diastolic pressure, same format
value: 79 (mmHg)
